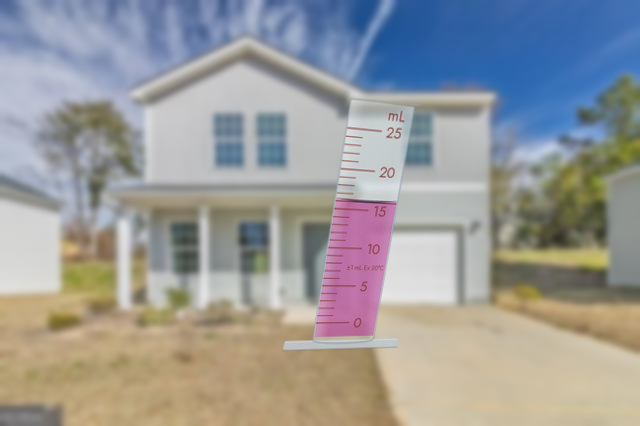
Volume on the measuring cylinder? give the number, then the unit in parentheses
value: 16 (mL)
